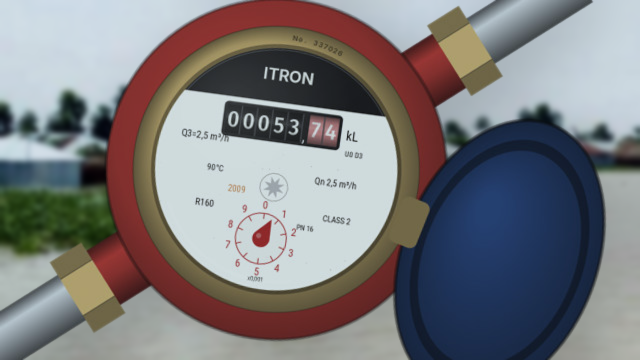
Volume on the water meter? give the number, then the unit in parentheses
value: 53.740 (kL)
